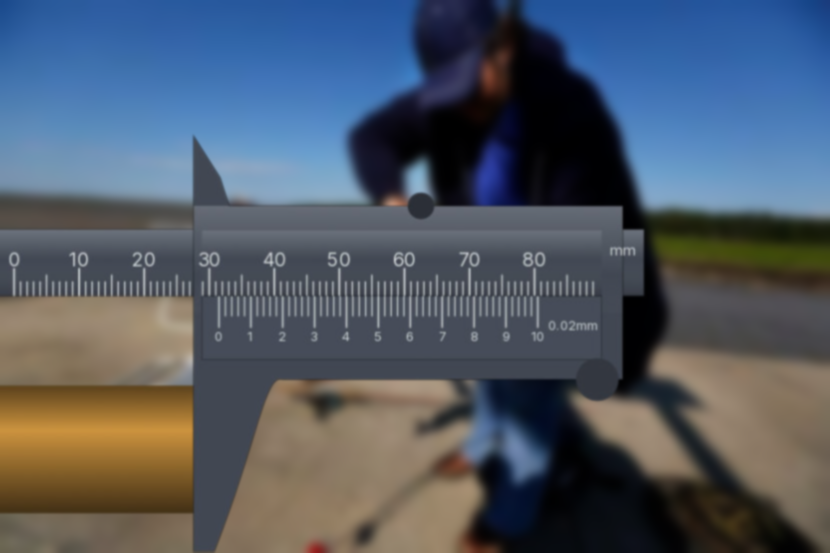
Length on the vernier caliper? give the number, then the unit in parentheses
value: 31.5 (mm)
